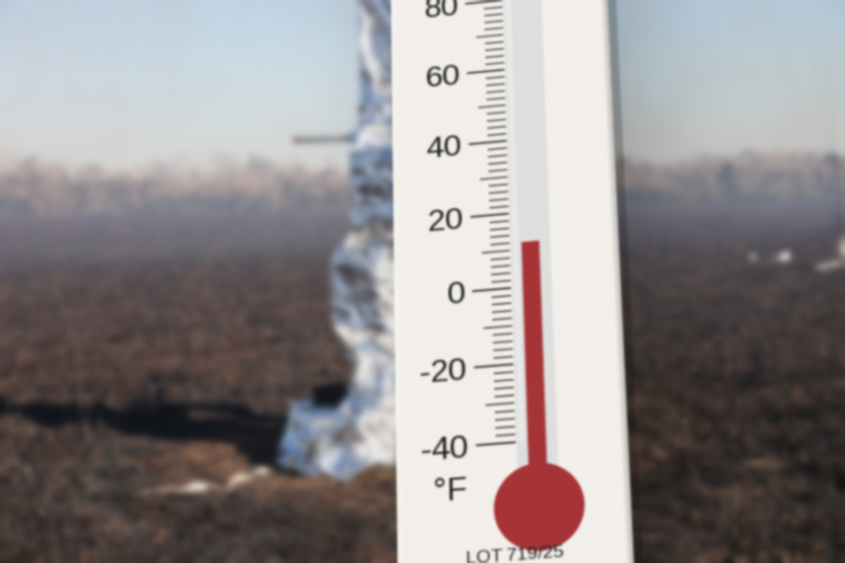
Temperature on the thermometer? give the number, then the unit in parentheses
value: 12 (°F)
